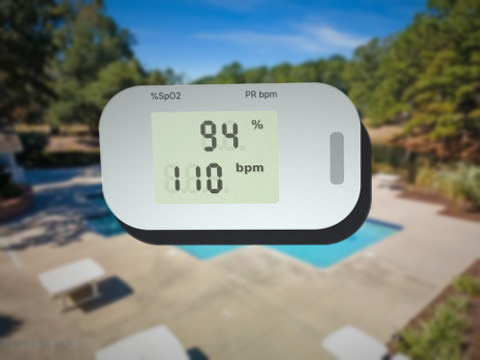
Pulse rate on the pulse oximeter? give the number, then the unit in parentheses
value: 110 (bpm)
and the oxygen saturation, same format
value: 94 (%)
